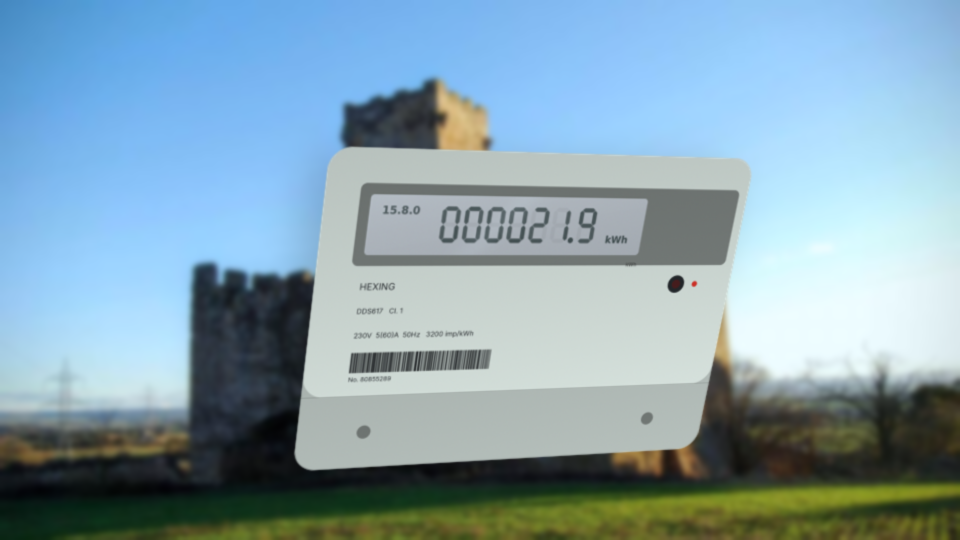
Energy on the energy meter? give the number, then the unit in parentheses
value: 21.9 (kWh)
